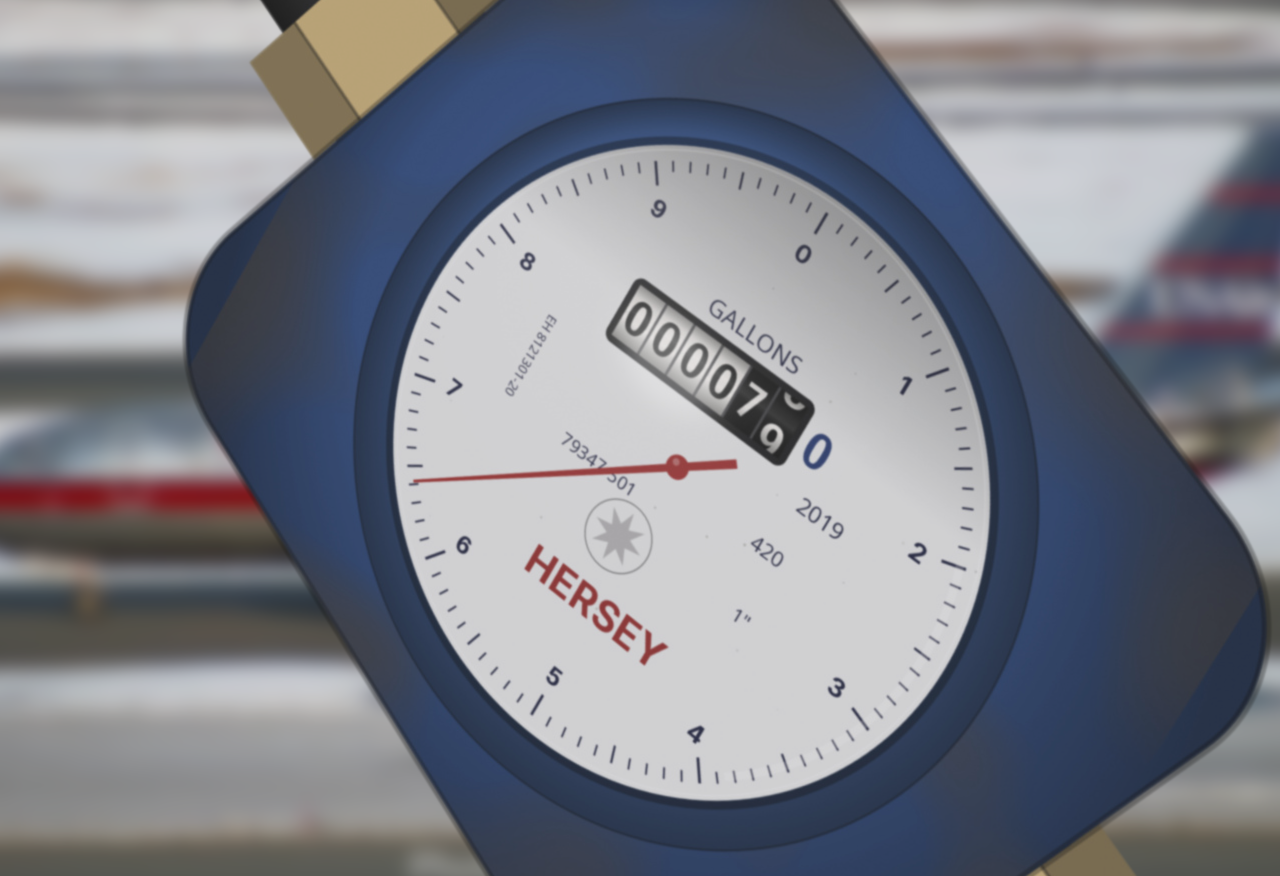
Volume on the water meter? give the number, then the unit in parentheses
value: 786.4 (gal)
